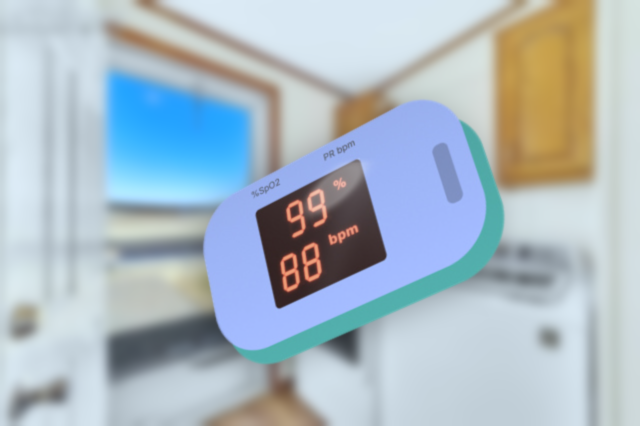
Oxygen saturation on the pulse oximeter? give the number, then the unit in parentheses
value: 99 (%)
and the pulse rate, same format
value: 88 (bpm)
